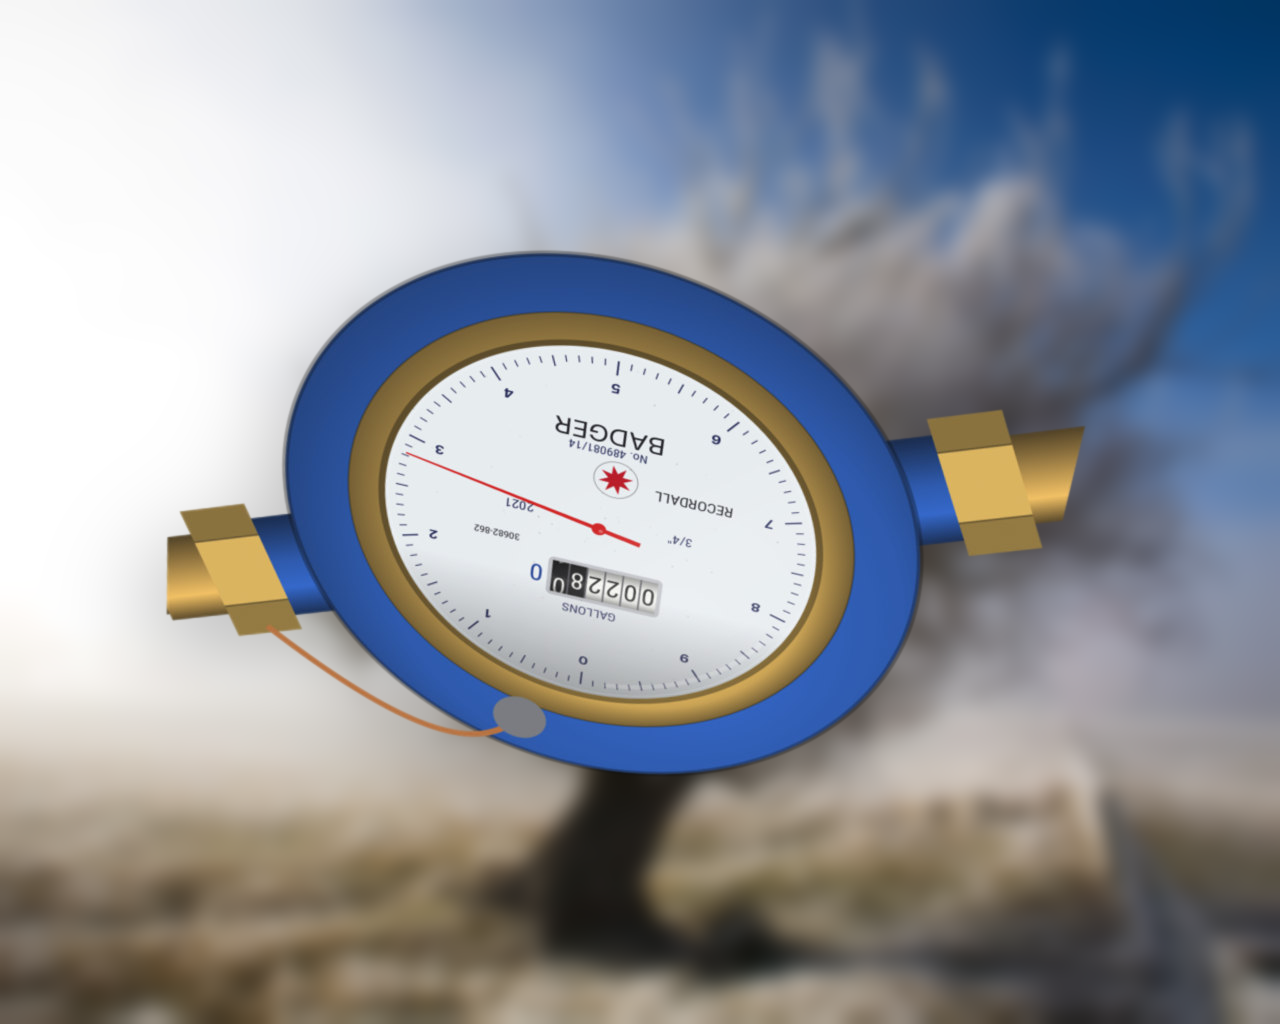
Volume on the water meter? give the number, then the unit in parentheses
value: 22802.8 (gal)
